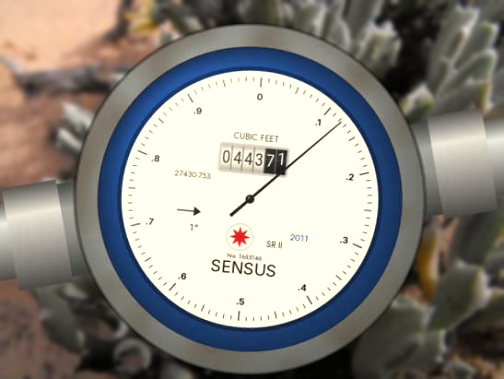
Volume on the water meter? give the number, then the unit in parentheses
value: 44371.12 (ft³)
